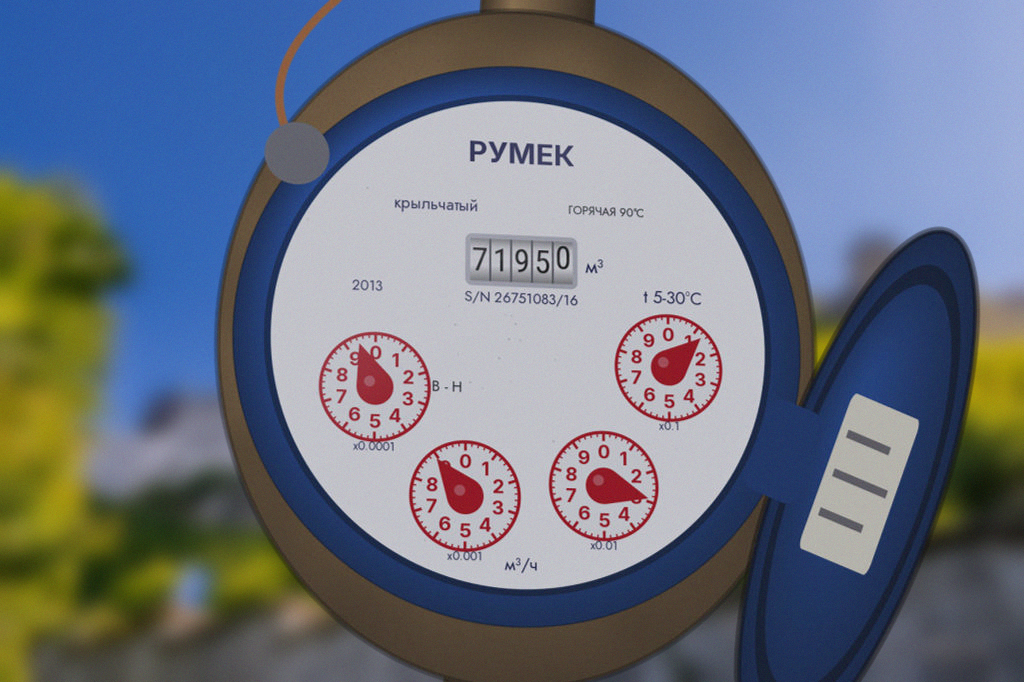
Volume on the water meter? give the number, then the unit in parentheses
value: 71950.1289 (m³)
